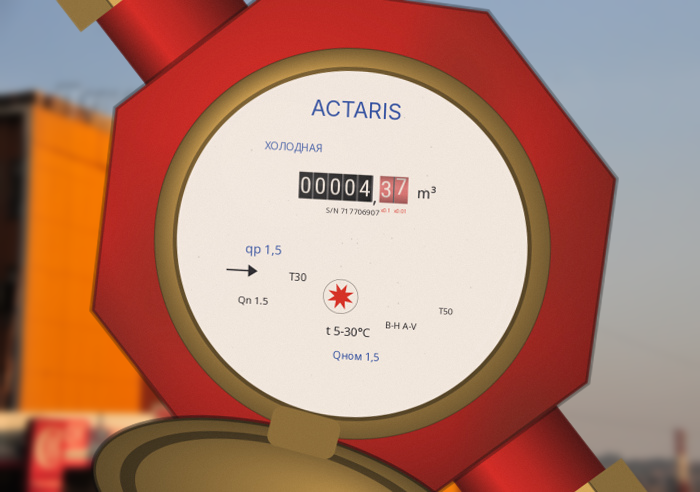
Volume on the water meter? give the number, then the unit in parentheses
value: 4.37 (m³)
